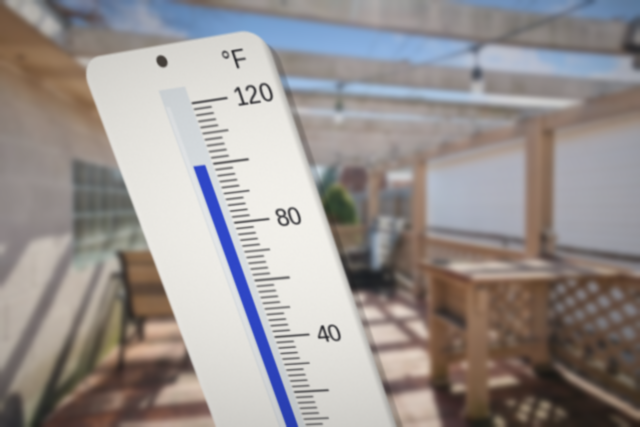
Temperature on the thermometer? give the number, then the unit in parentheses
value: 100 (°F)
